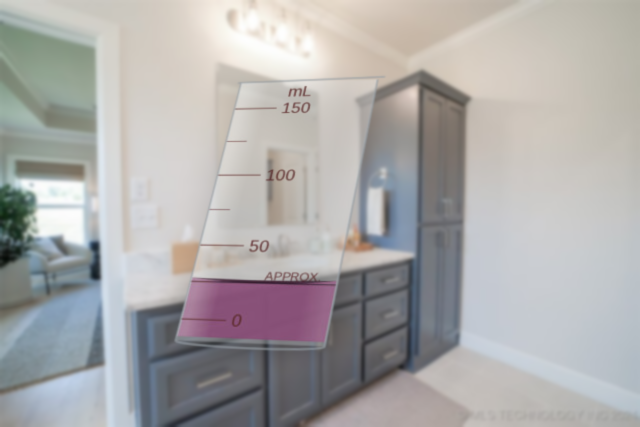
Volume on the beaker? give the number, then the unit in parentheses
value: 25 (mL)
